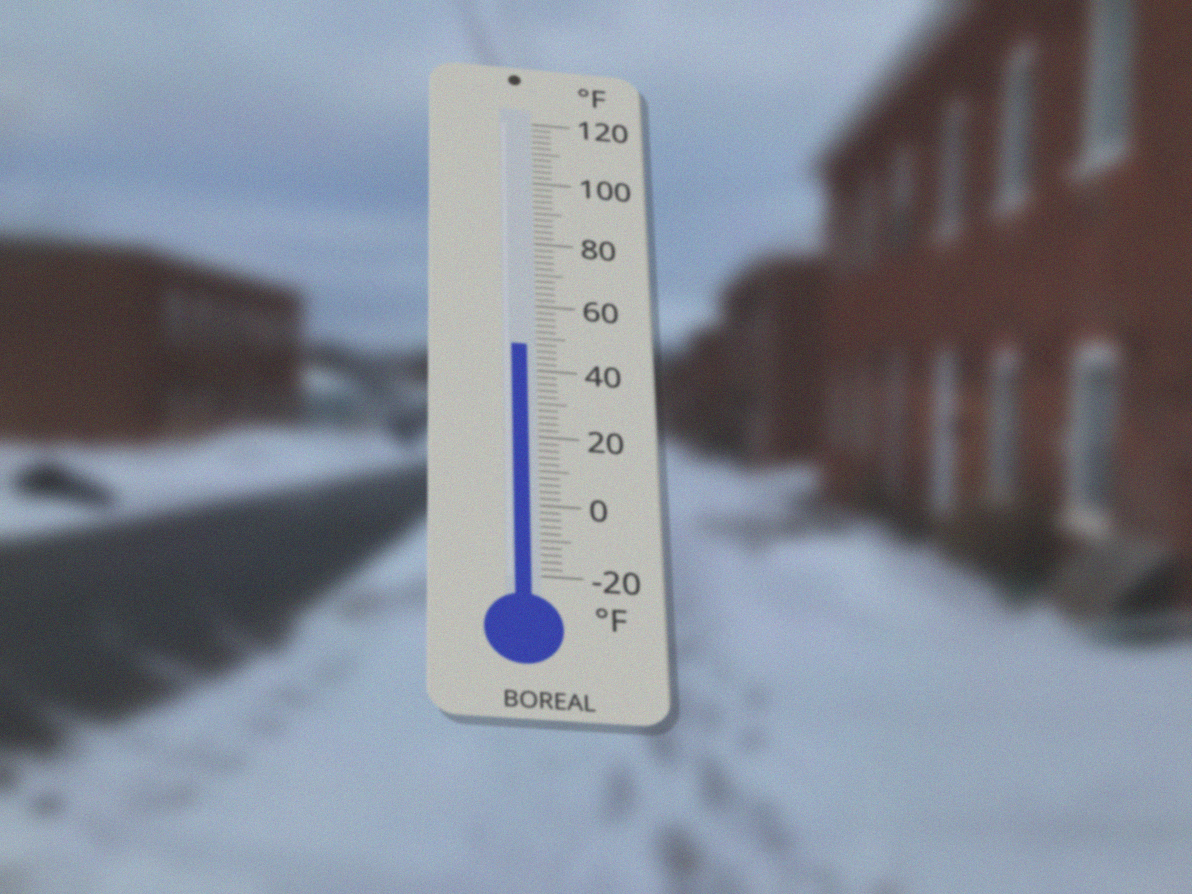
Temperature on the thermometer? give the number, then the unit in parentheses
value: 48 (°F)
